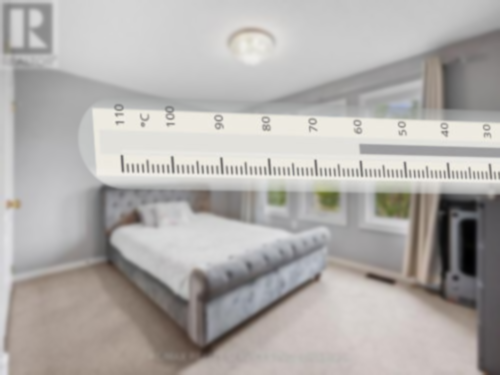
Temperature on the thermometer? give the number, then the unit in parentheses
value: 60 (°C)
